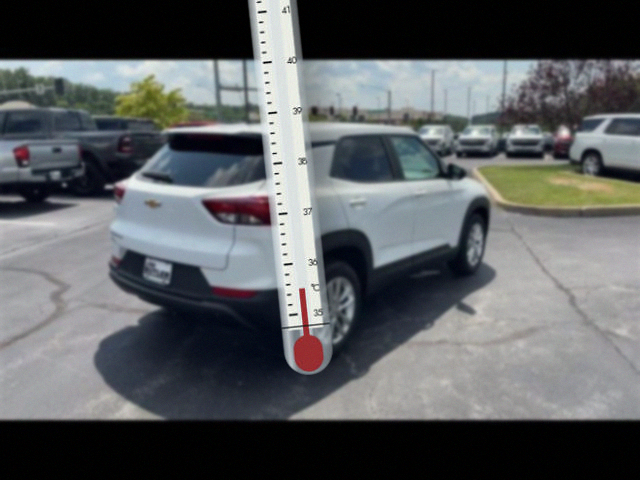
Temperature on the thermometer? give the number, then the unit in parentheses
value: 35.5 (°C)
